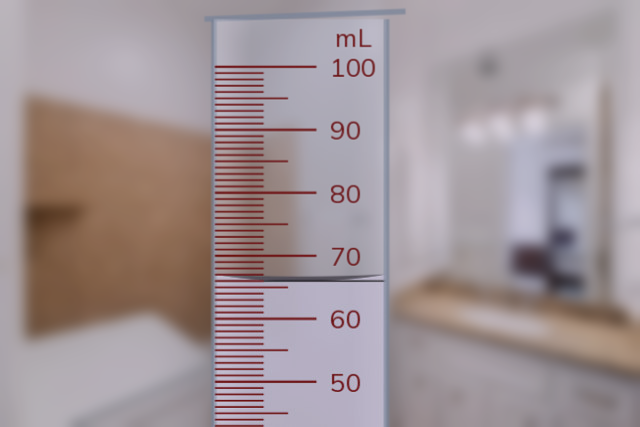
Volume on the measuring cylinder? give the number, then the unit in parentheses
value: 66 (mL)
